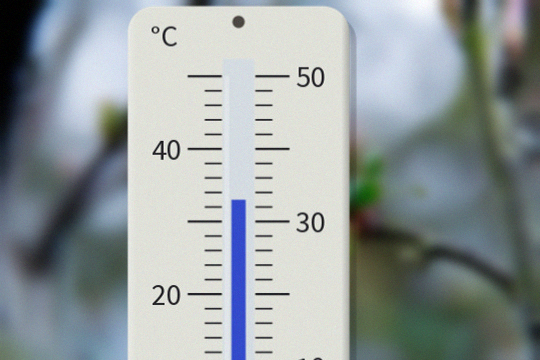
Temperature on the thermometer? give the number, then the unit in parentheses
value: 33 (°C)
